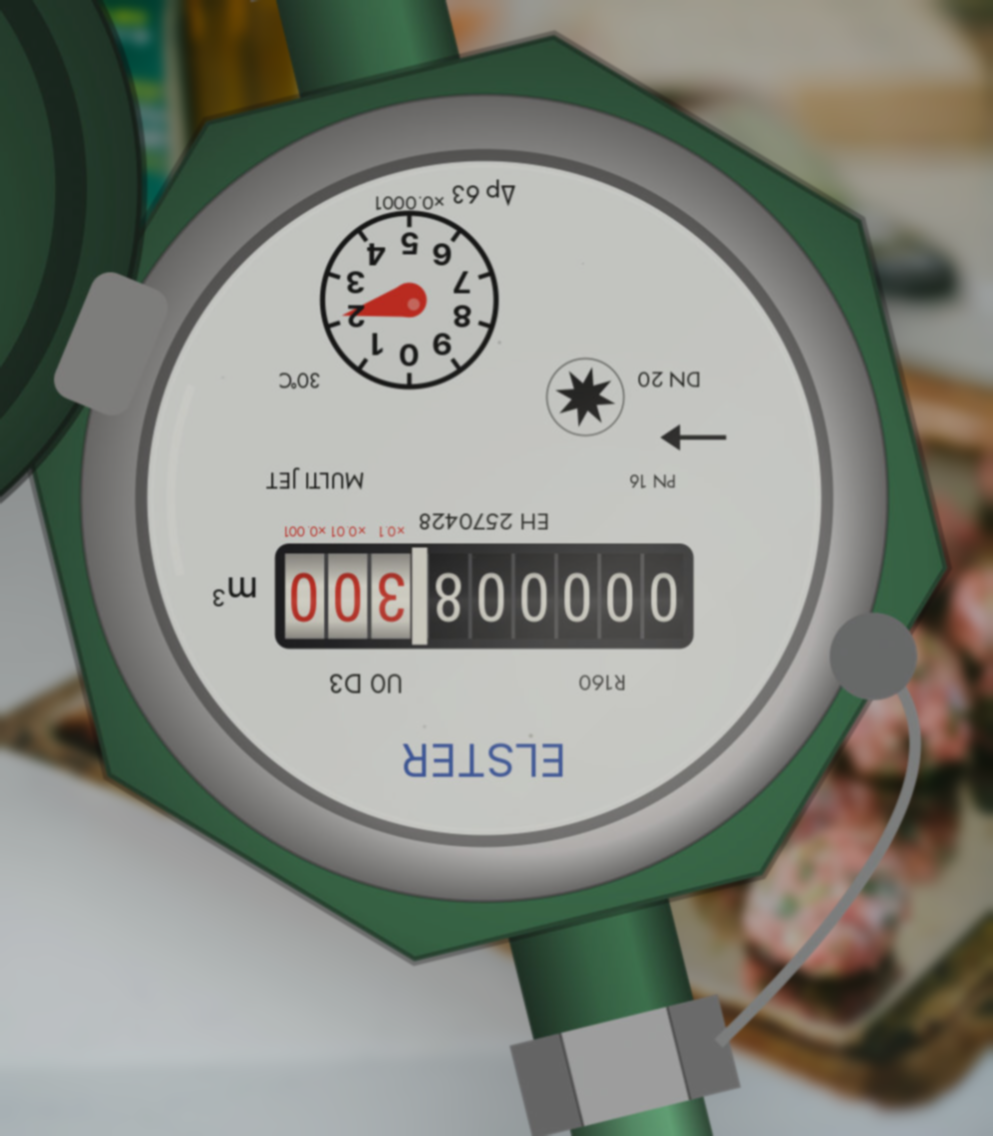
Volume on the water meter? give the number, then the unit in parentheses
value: 8.3002 (m³)
